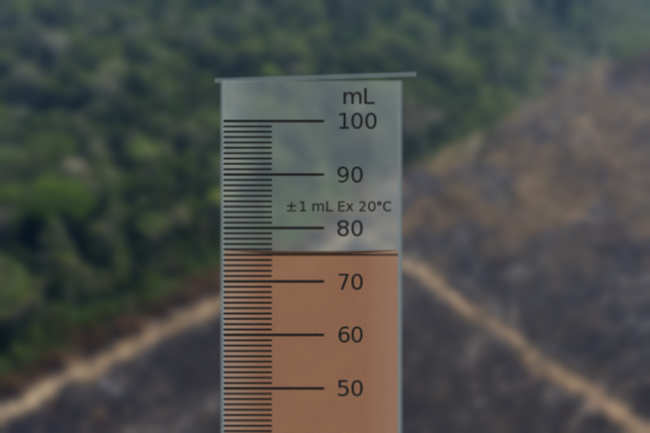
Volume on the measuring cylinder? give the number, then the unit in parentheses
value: 75 (mL)
